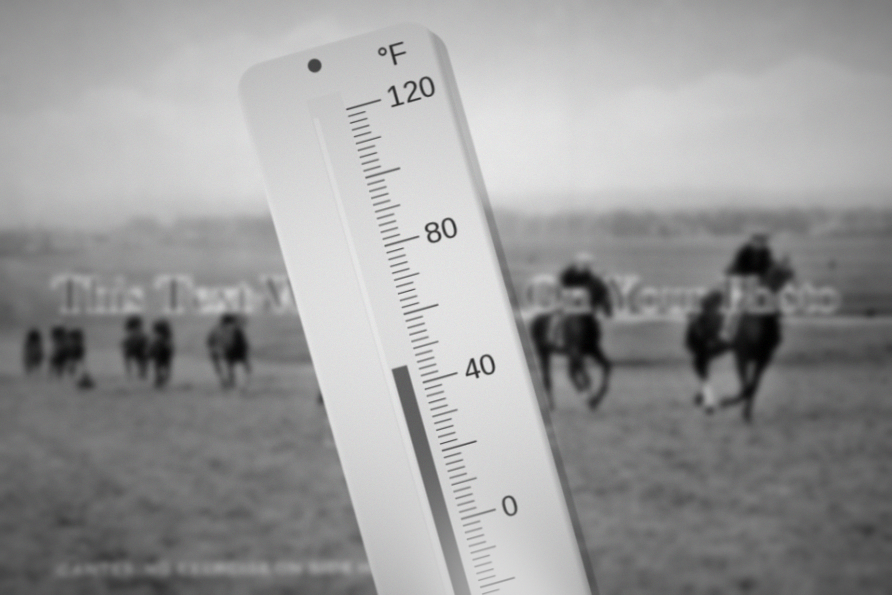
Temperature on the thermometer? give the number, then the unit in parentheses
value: 46 (°F)
